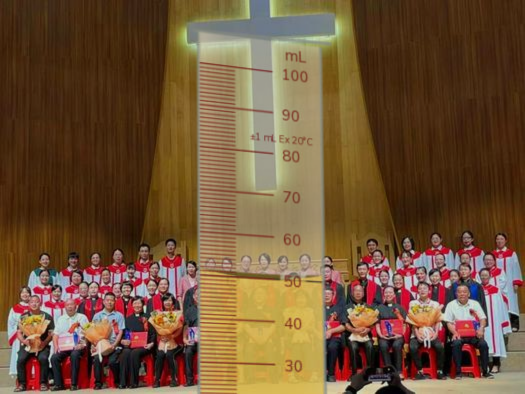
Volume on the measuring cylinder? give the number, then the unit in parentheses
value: 50 (mL)
